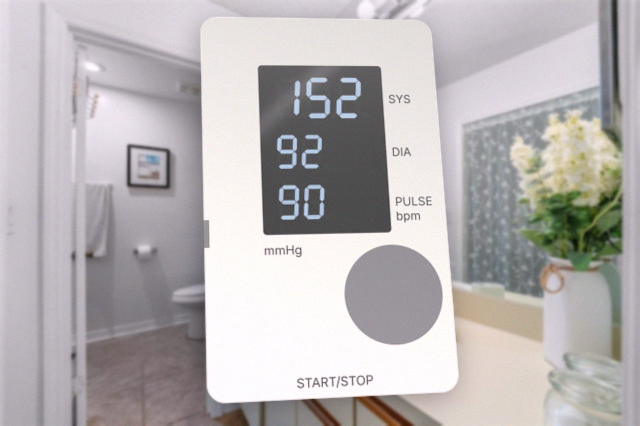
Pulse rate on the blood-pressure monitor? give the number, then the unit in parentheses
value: 90 (bpm)
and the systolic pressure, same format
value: 152 (mmHg)
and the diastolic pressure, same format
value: 92 (mmHg)
